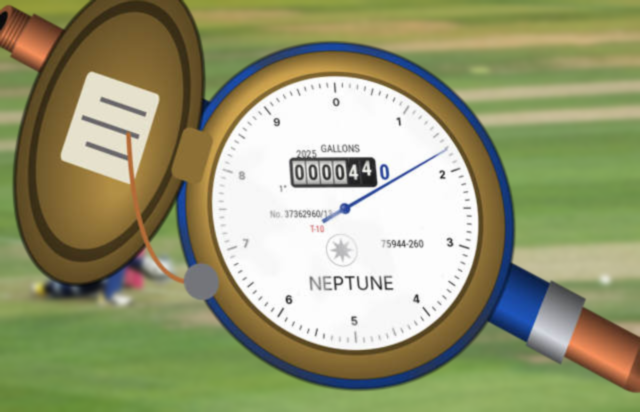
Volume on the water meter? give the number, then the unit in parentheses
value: 441.7 (gal)
